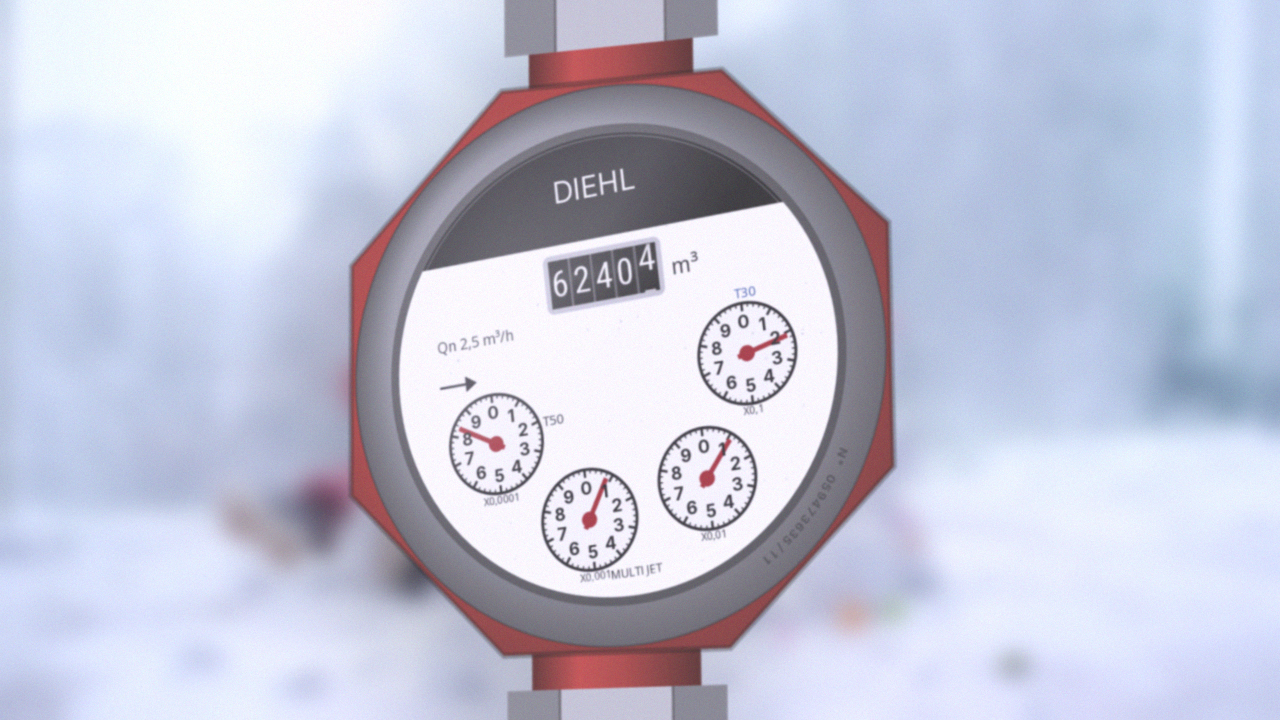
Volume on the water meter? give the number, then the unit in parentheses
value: 62404.2108 (m³)
